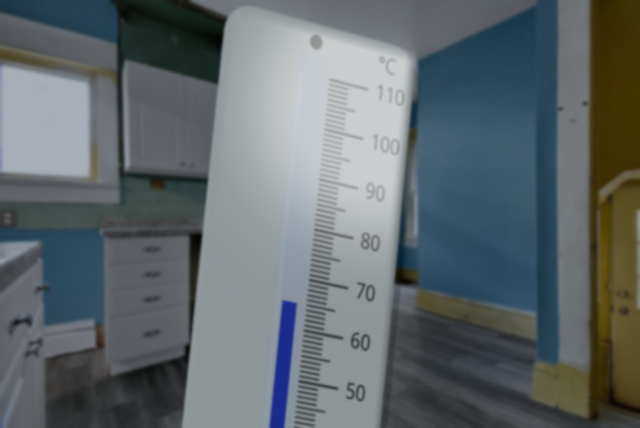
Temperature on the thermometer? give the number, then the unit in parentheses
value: 65 (°C)
